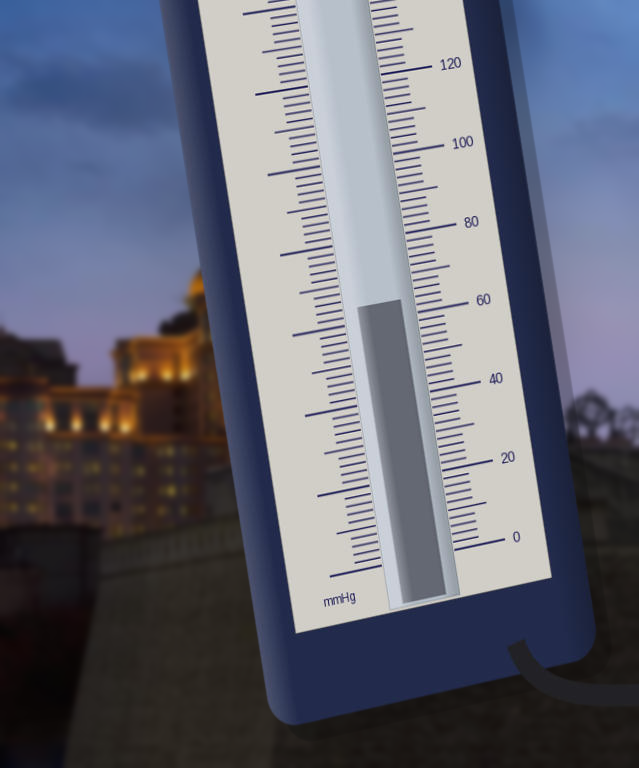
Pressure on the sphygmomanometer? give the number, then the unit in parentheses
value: 64 (mmHg)
